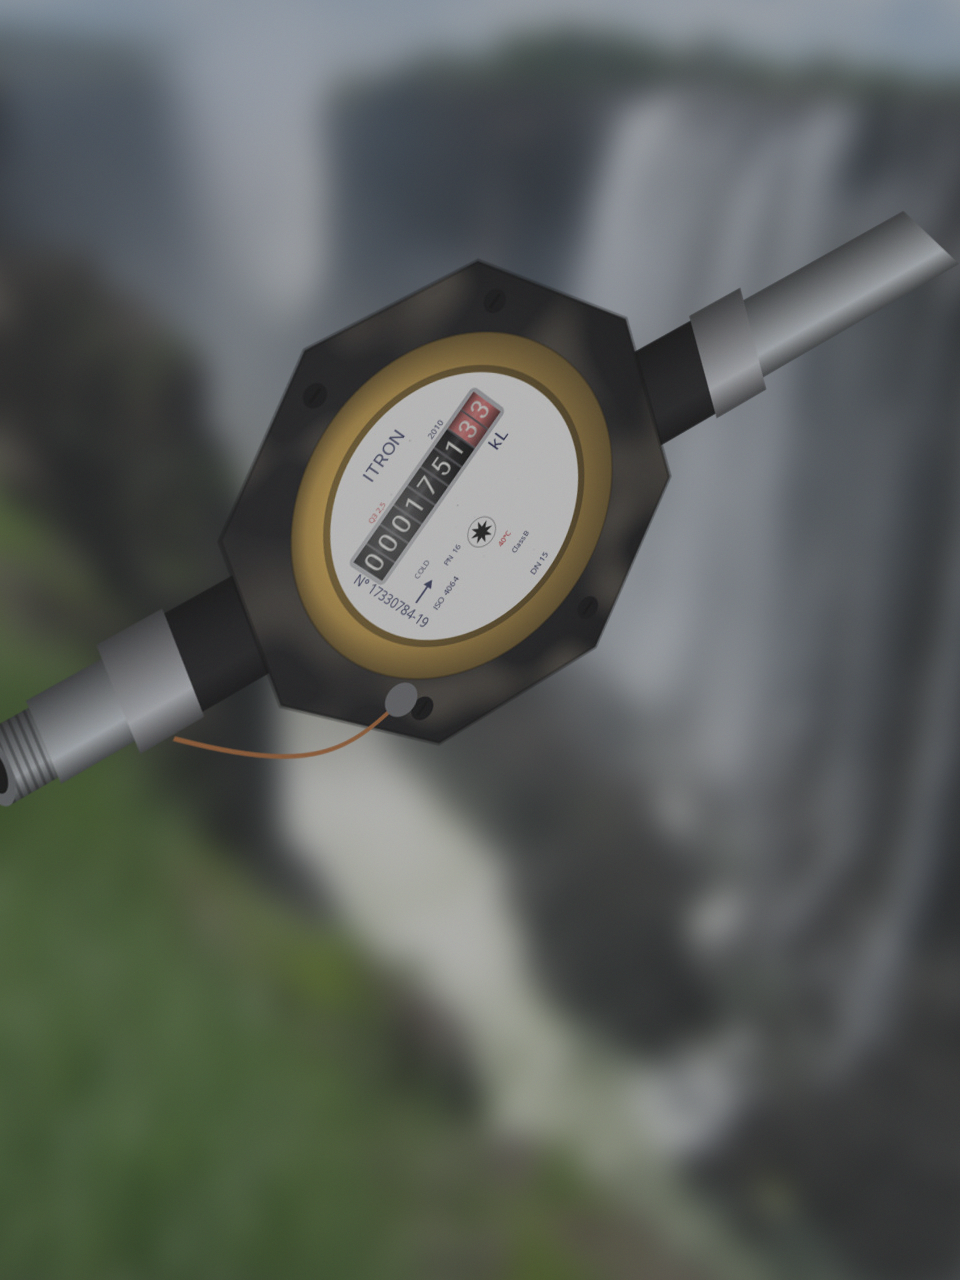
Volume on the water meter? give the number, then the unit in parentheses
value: 1751.33 (kL)
